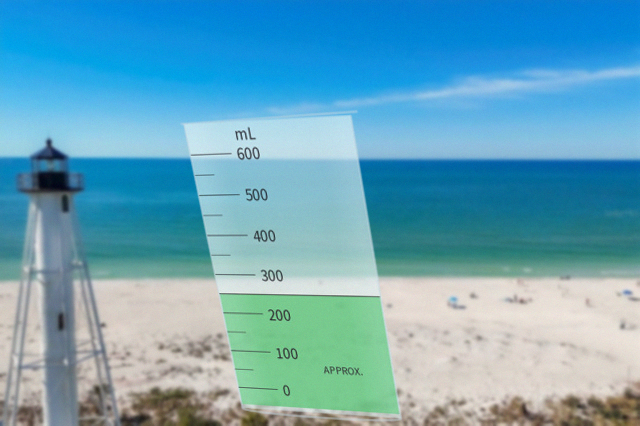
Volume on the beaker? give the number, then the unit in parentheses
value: 250 (mL)
